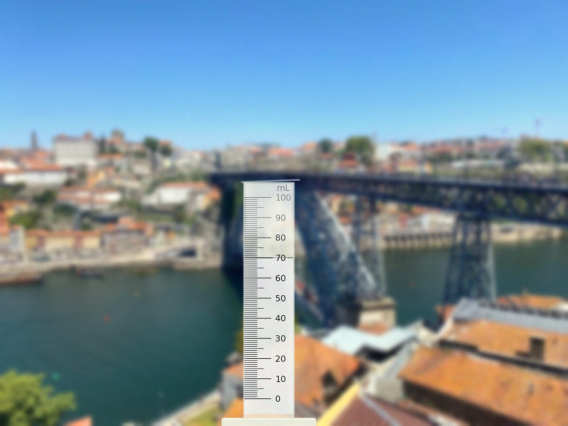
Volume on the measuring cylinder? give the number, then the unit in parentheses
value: 70 (mL)
